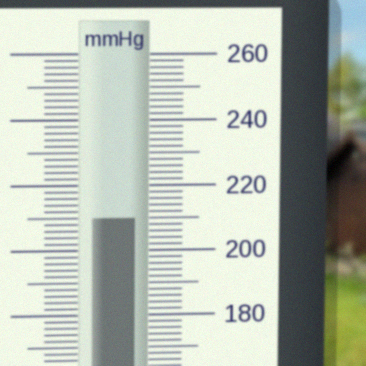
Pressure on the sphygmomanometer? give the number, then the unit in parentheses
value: 210 (mmHg)
